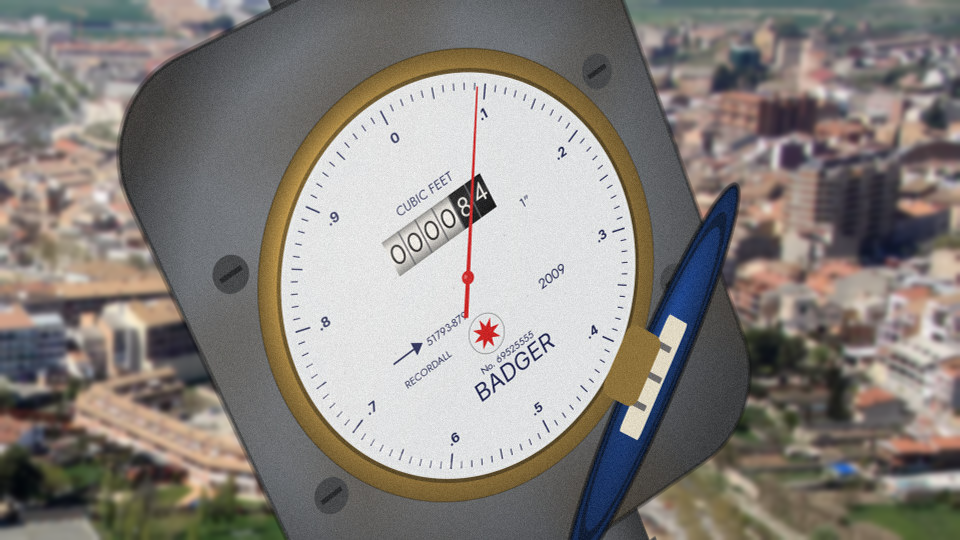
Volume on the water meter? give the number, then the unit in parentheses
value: 84.09 (ft³)
